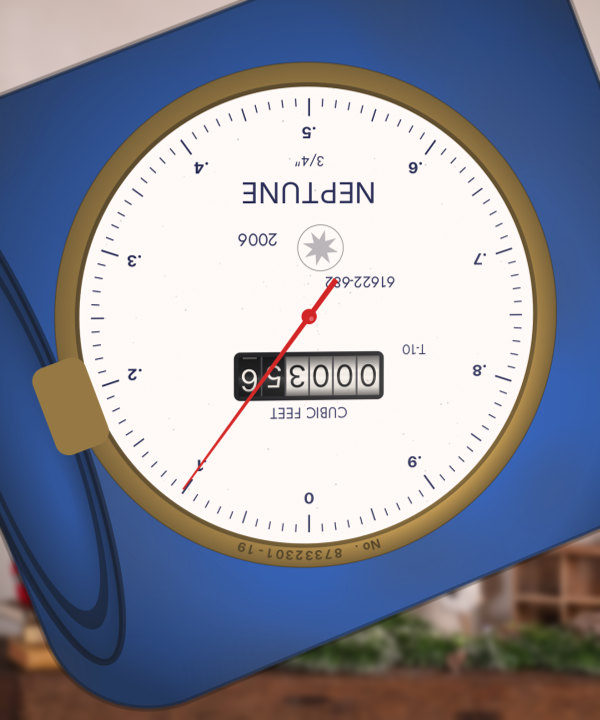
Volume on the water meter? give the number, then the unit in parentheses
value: 356.10 (ft³)
